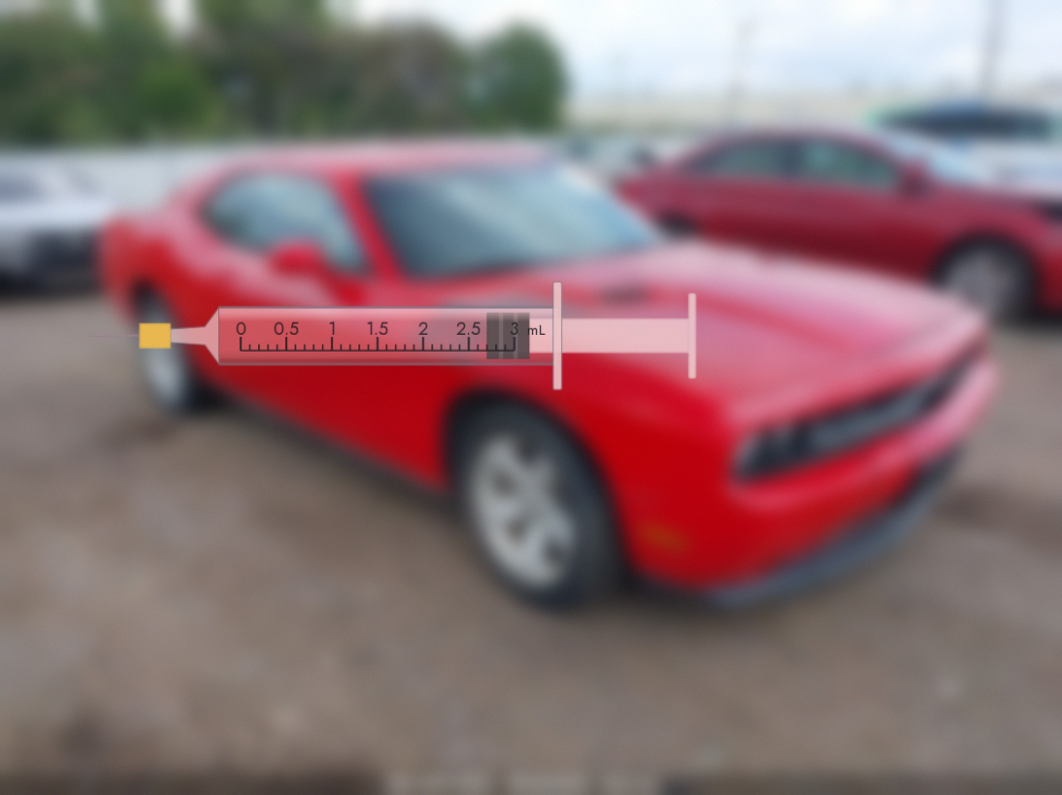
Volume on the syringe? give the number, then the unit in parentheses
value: 2.7 (mL)
